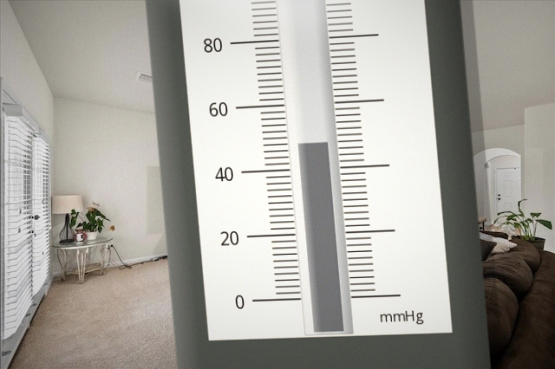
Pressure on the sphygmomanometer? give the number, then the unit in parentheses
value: 48 (mmHg)
